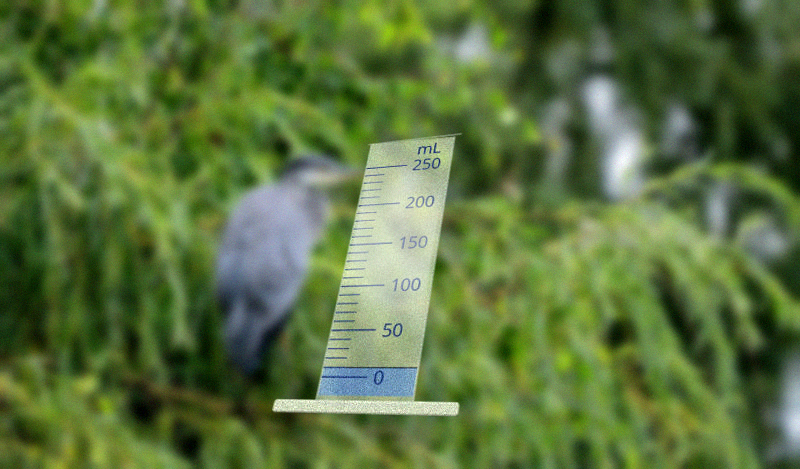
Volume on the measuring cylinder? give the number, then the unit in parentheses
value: 10 (mL)
